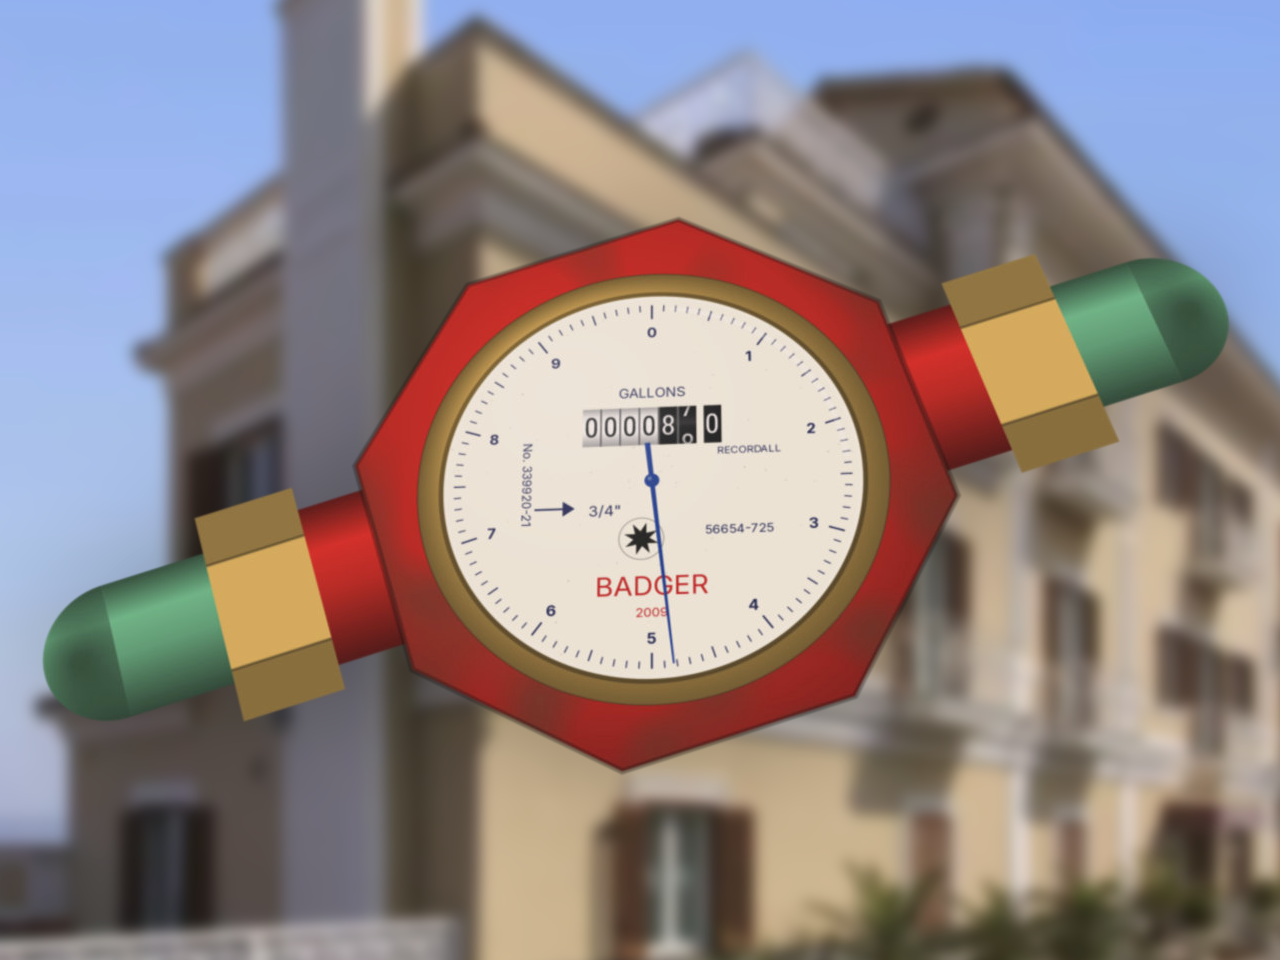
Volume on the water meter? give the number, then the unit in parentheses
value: 874.8 (gal)
